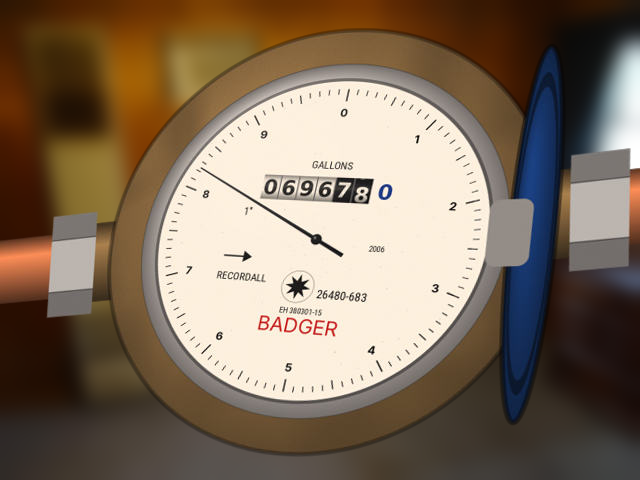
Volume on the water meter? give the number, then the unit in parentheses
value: 696778.2 (gal)
